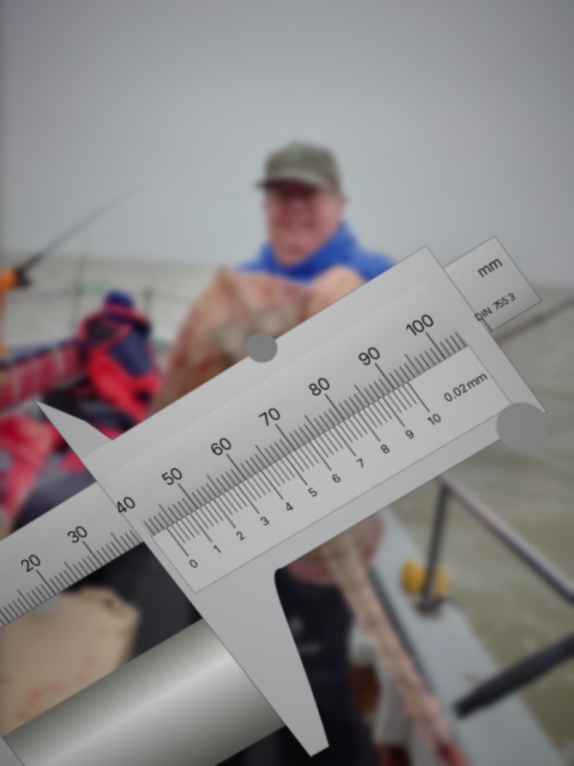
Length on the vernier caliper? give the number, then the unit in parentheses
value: 43.5 (mm)
